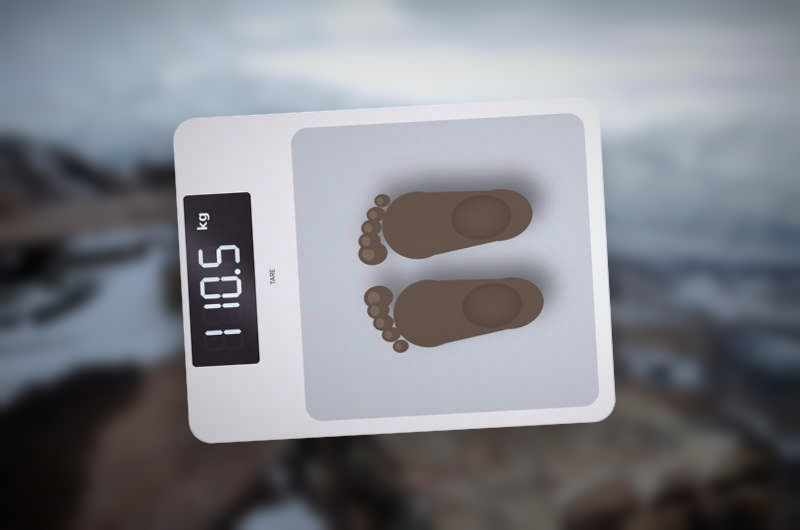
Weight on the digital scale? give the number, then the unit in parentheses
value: 110.5 (kg)
